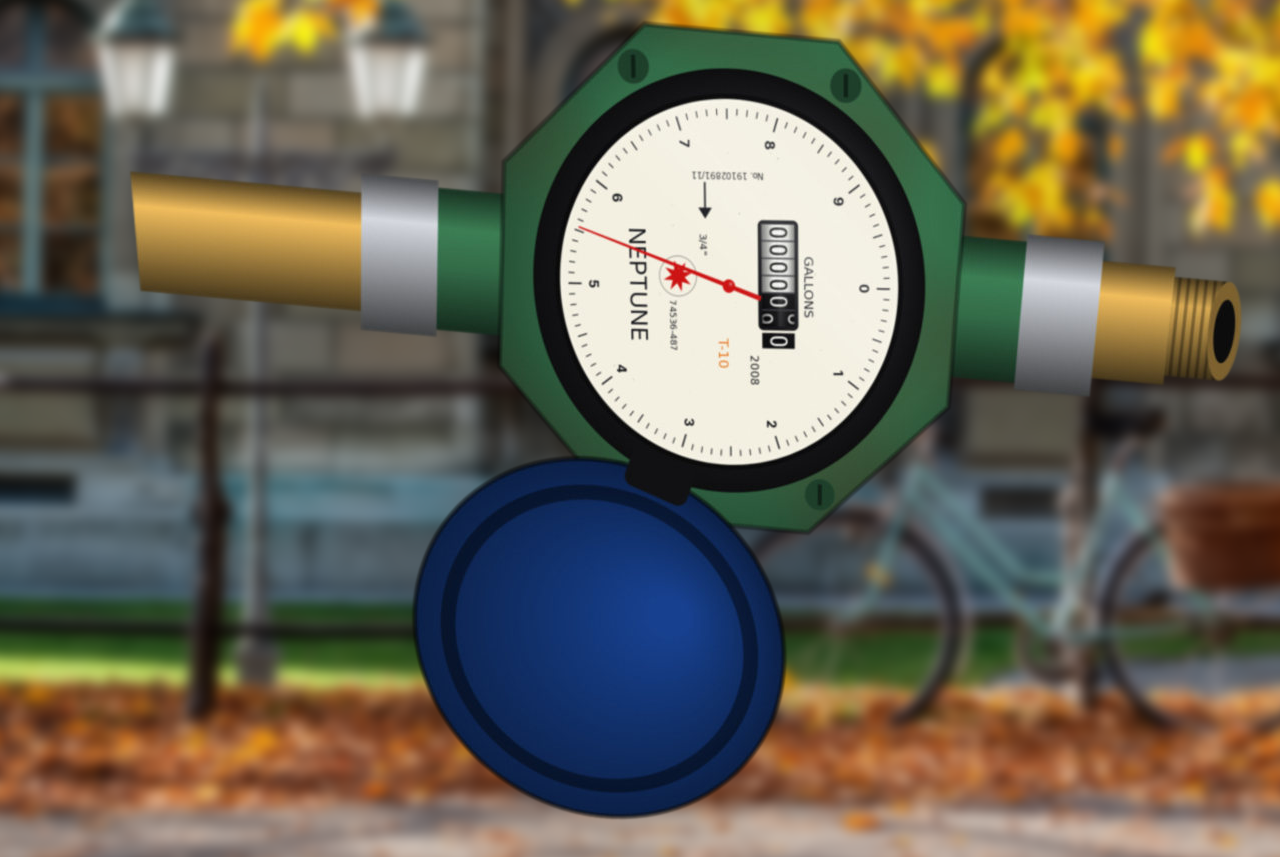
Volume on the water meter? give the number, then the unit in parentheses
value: 85.5 (gal)
